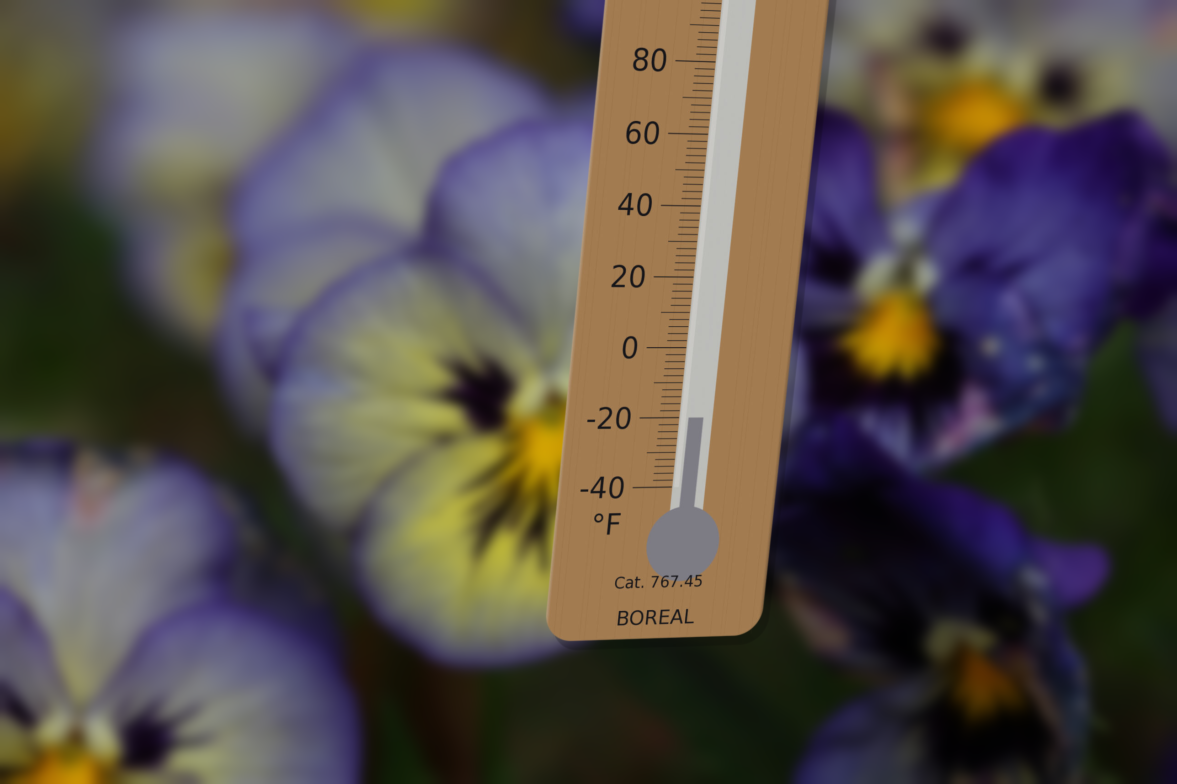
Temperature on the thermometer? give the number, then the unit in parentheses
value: -20 (°F)
